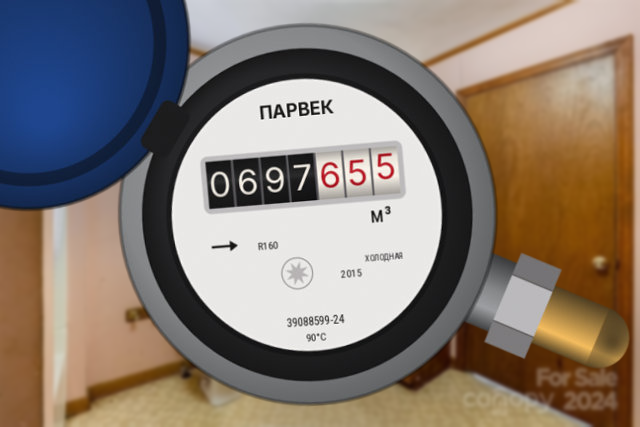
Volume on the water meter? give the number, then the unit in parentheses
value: 697.655 (m³)
